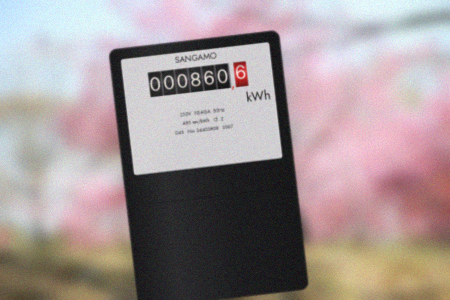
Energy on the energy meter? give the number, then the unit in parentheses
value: 860.6 (kWh)
